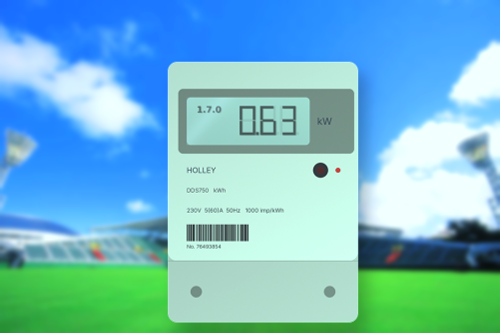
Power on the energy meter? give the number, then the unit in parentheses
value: 0.63 (kW)
